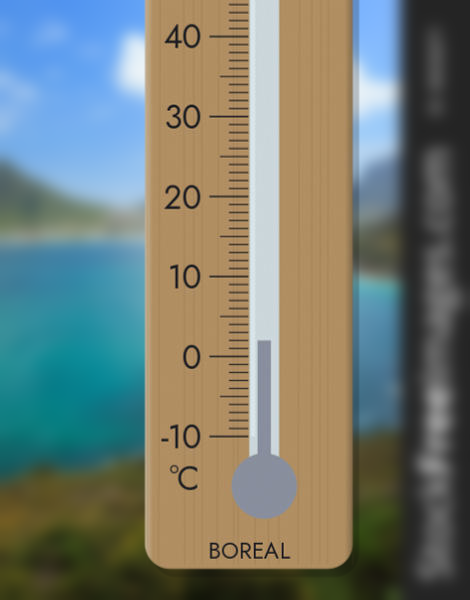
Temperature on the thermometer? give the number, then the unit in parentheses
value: 2 (°C)
